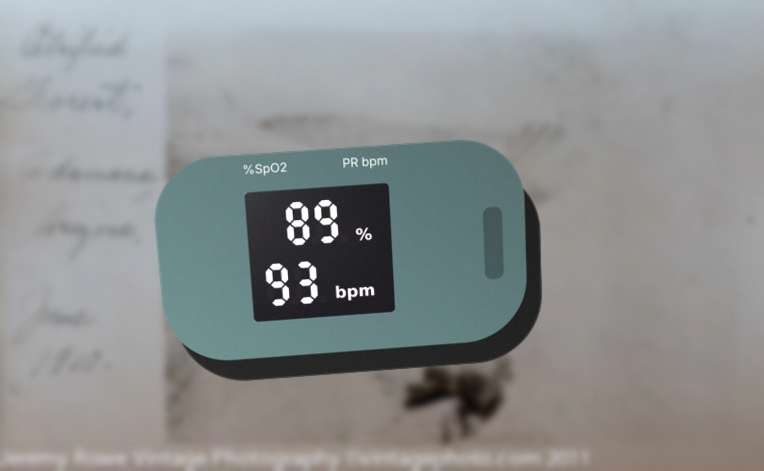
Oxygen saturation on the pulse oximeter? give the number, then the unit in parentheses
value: 89 (%)
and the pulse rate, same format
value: 93 (bpm)
